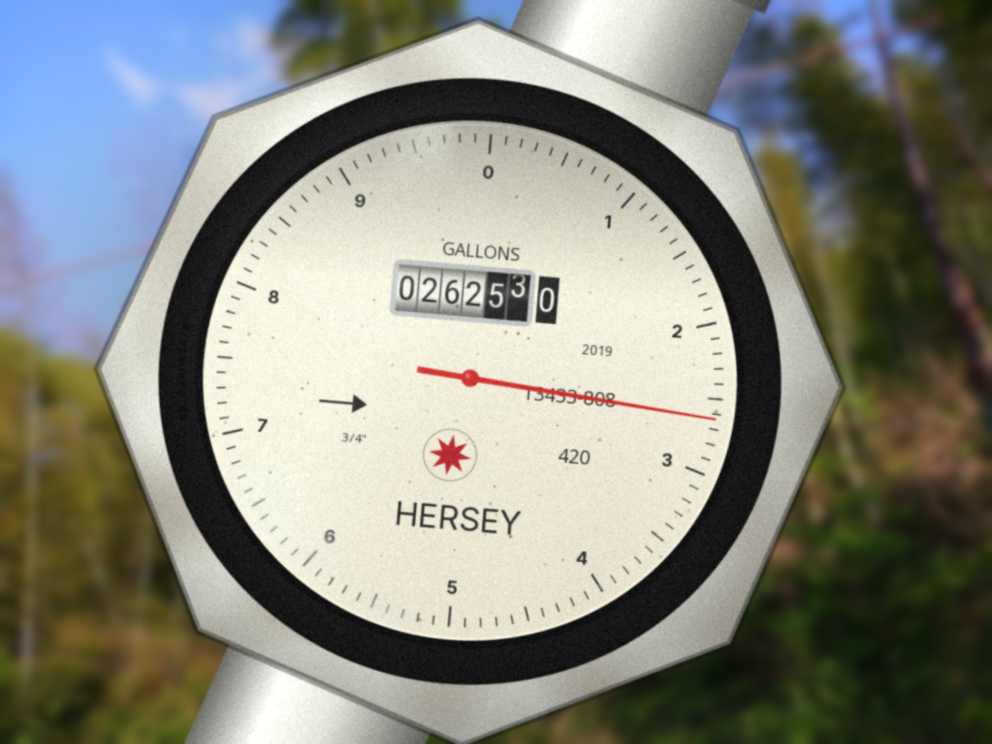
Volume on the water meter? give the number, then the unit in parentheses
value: 262532.6 (gal)
